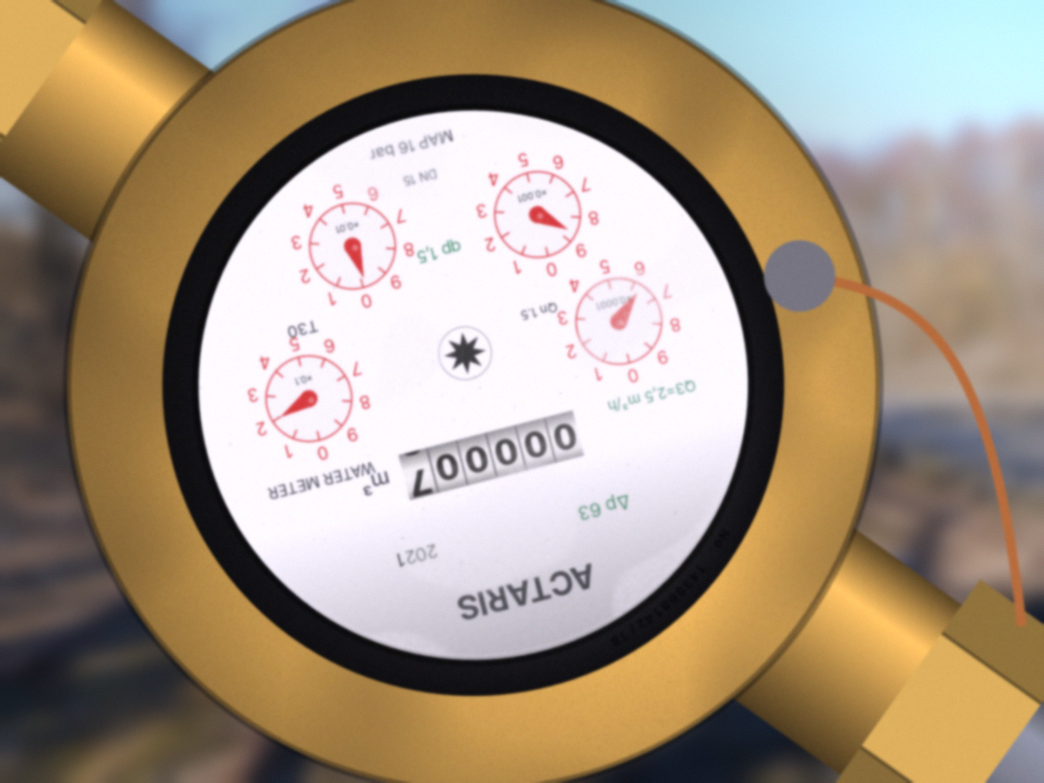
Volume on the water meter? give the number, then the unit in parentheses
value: 7.1986 (m³)
